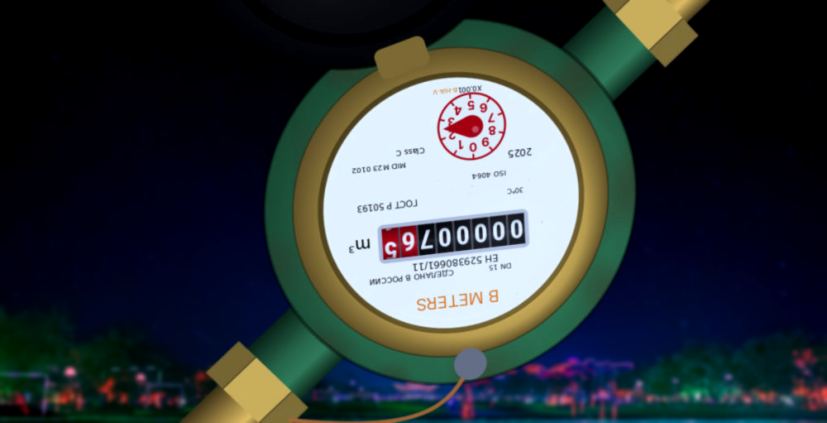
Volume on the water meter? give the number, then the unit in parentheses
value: 7.652 (m³)
